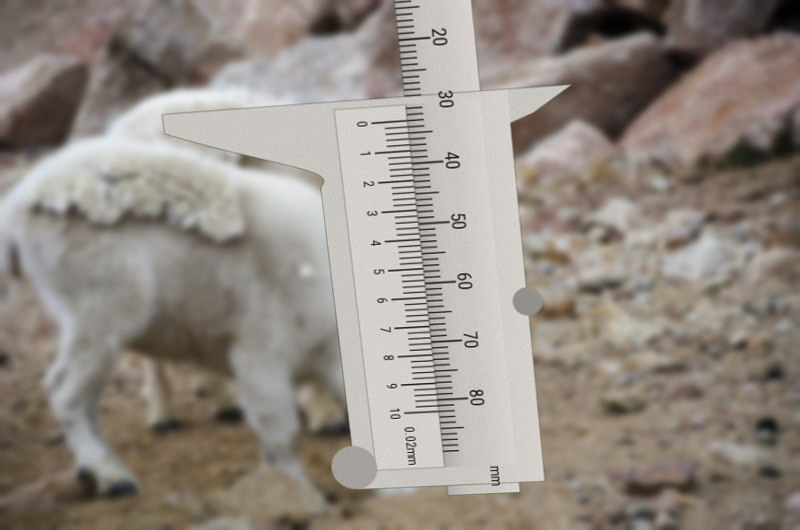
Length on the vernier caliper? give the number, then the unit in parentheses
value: 33.0 (mm)
